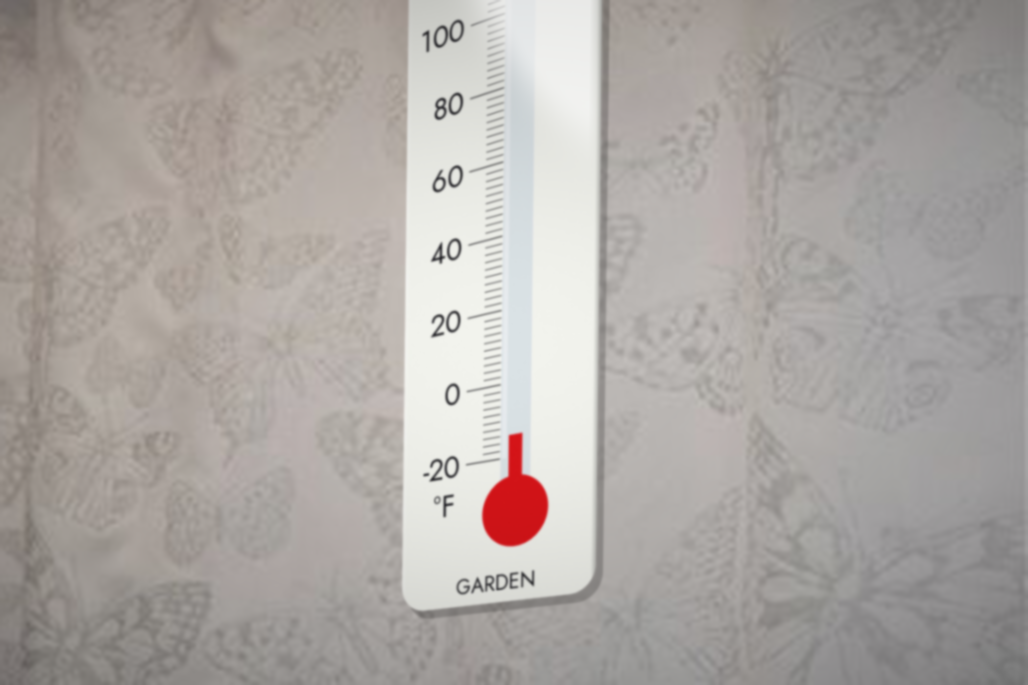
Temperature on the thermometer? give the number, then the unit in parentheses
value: -14 (°F)
